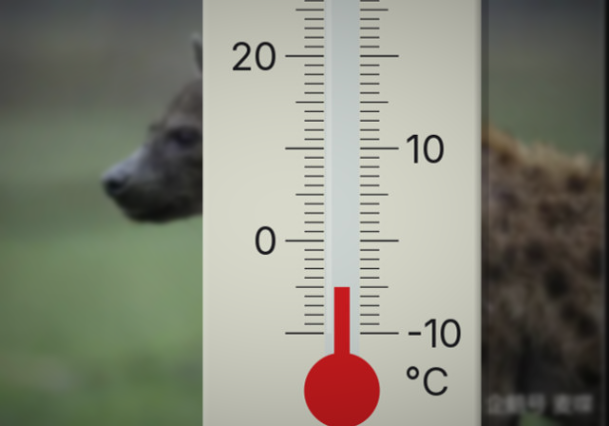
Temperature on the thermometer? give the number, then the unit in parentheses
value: -5 (°C)
